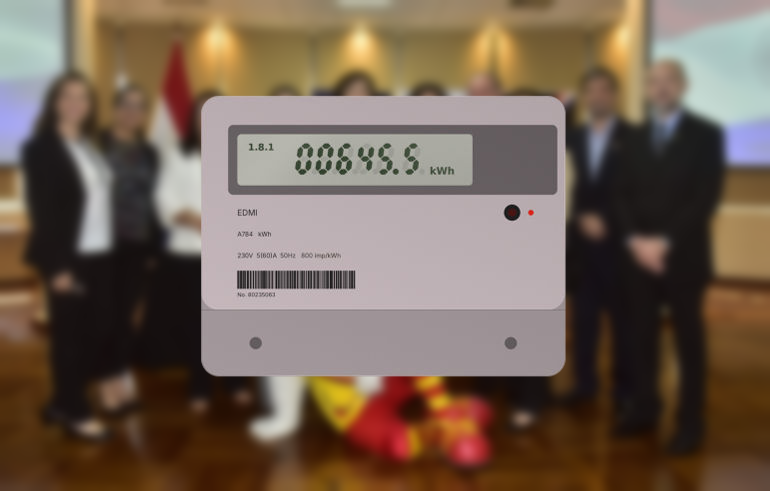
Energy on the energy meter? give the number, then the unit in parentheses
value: 645.5 (kWh)
